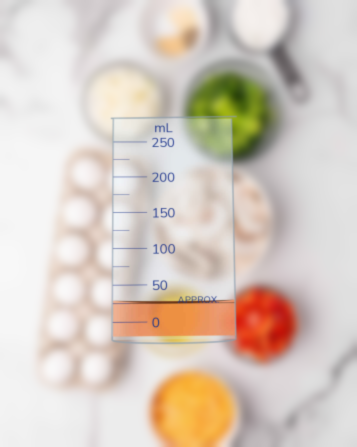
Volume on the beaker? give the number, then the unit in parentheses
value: 25 (mL)
